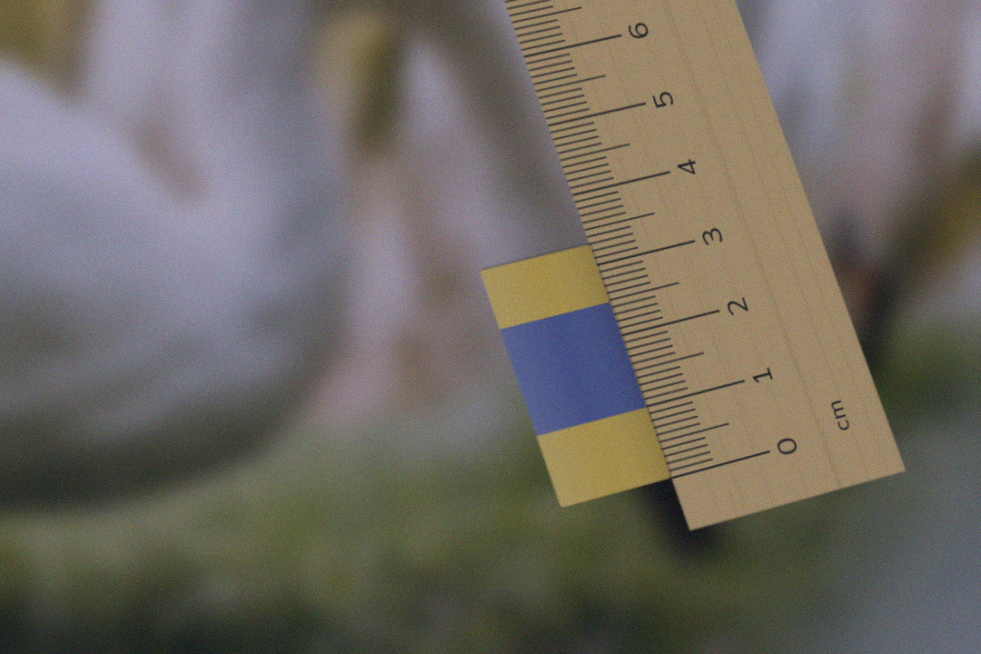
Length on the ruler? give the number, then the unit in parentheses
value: 3.3 (cm)
